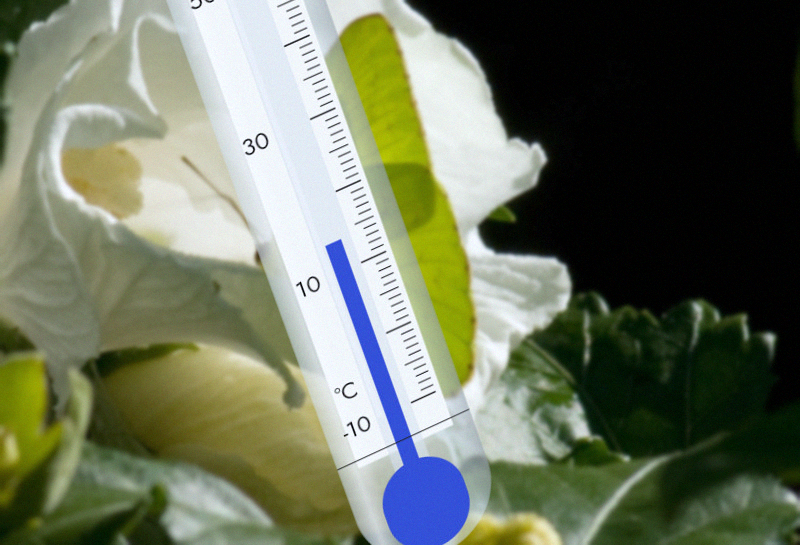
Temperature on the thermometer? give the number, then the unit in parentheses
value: 14 (°C)
